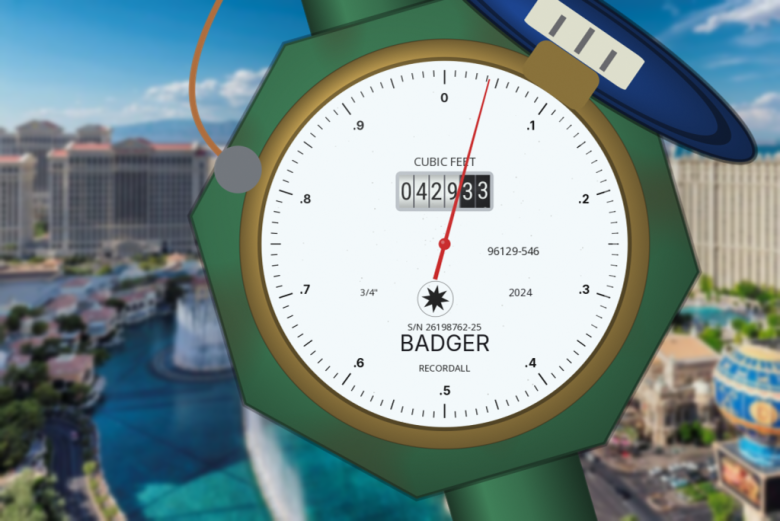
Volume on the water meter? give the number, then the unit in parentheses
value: 42933.04 (ft³)
